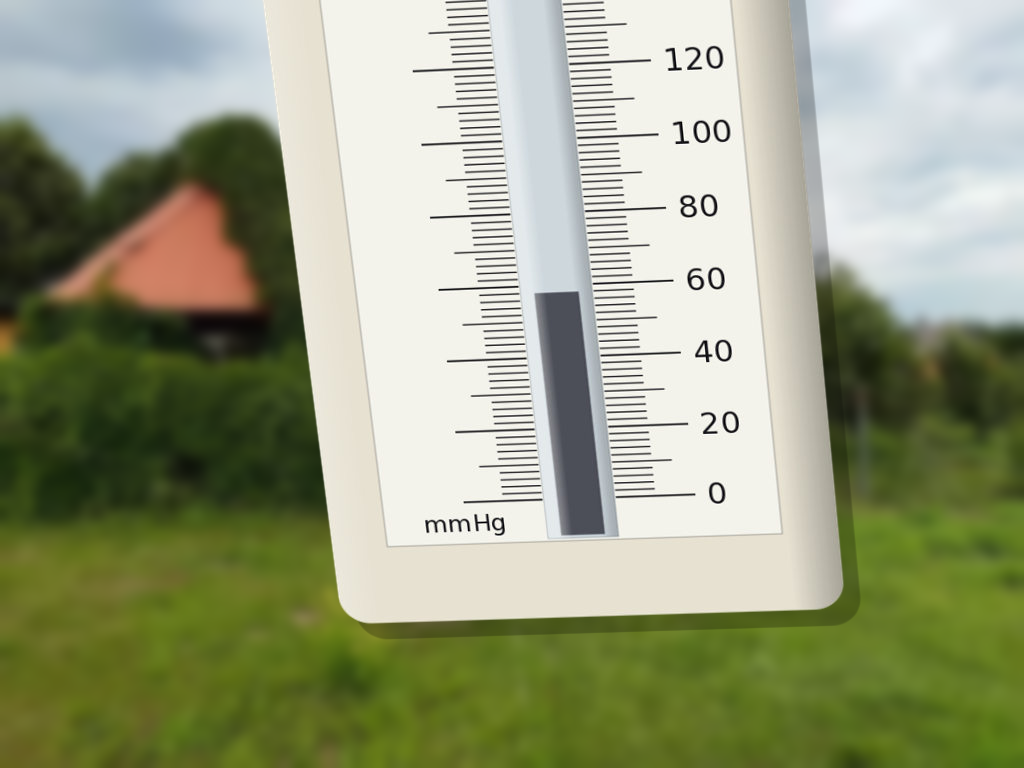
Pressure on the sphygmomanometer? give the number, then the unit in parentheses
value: 58 (mmHg)
